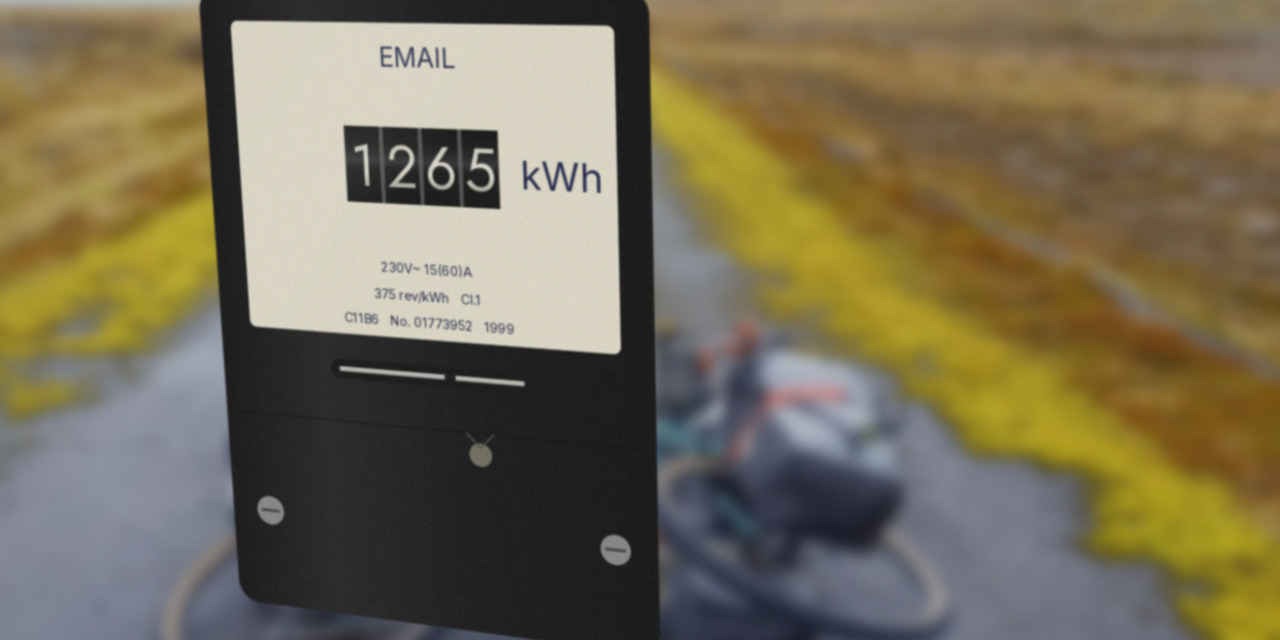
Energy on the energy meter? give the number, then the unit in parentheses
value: 1265 (kWh)
